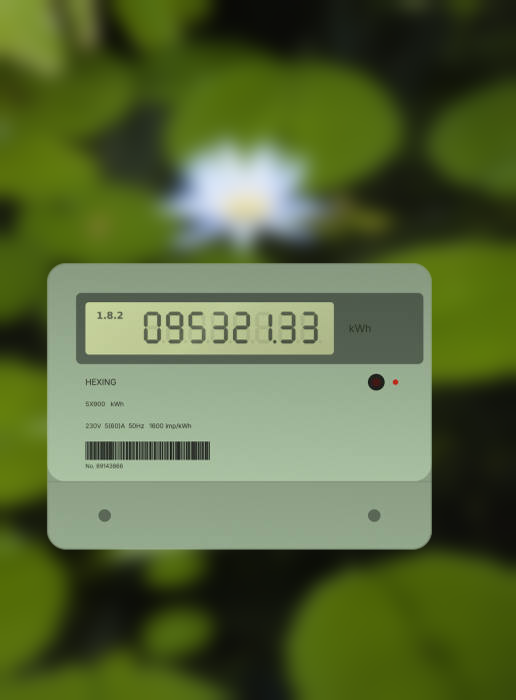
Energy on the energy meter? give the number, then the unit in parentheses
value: 95321.33 (kWh)
